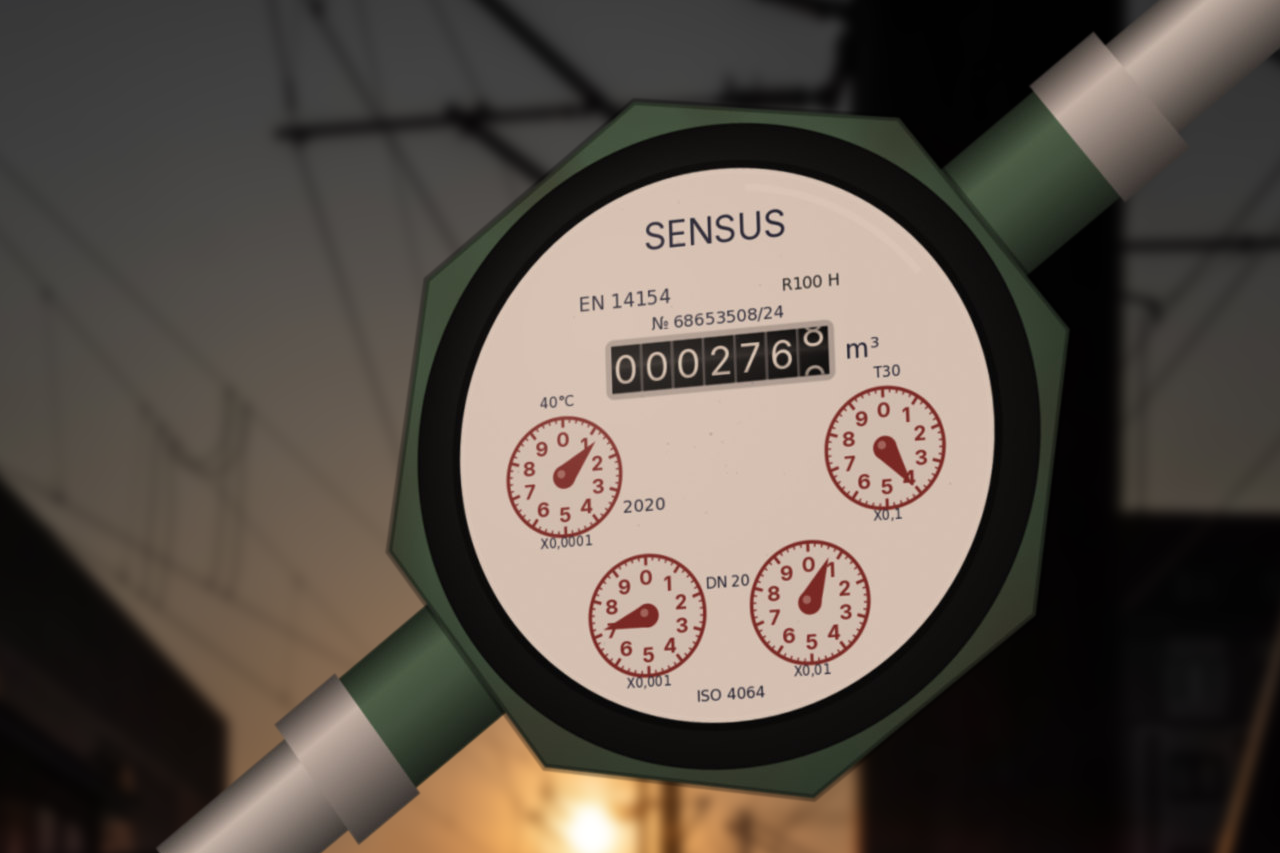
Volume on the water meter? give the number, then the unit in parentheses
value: 2768.4071 (m³)
